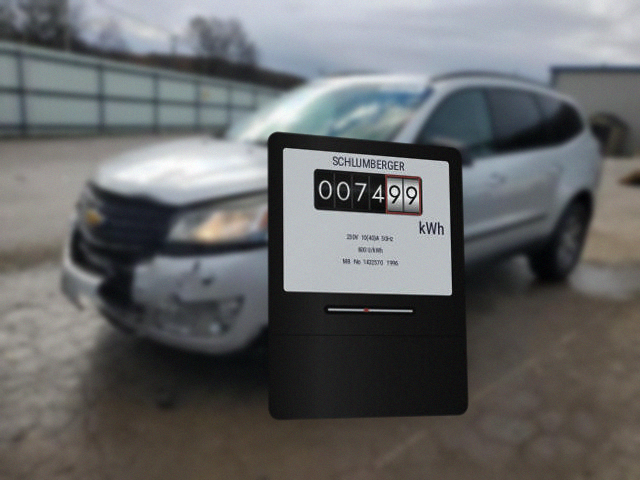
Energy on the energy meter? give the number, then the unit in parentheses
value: 74.99 (kWh)
